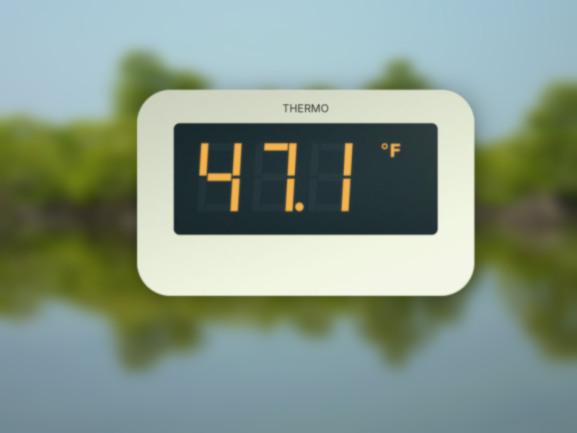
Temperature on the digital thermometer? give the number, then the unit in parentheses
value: 47.1 (°F)
